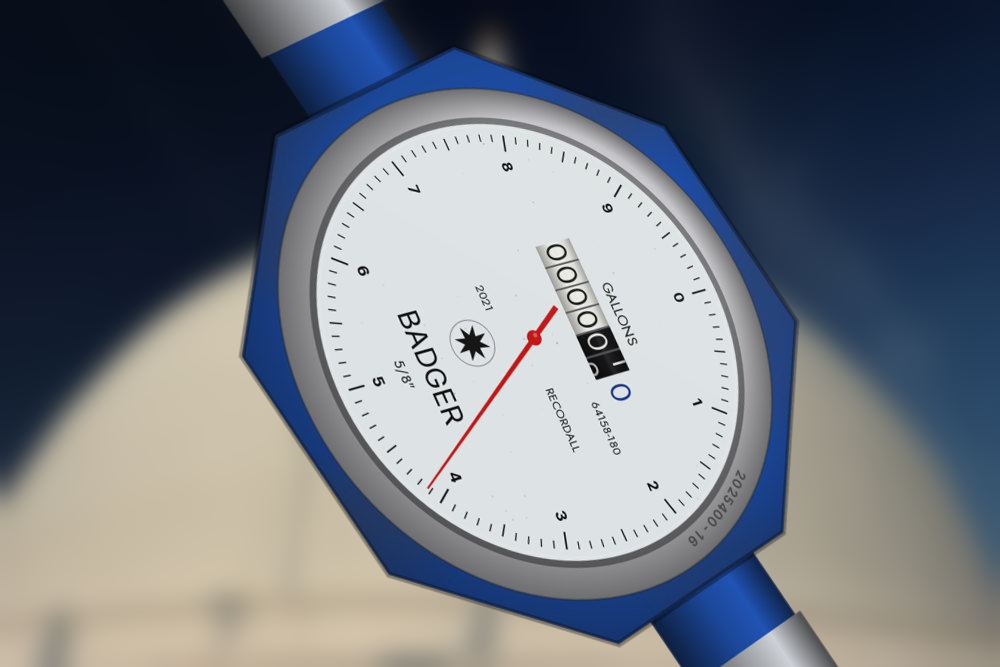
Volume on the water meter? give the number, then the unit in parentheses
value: 14.1 (gal)
